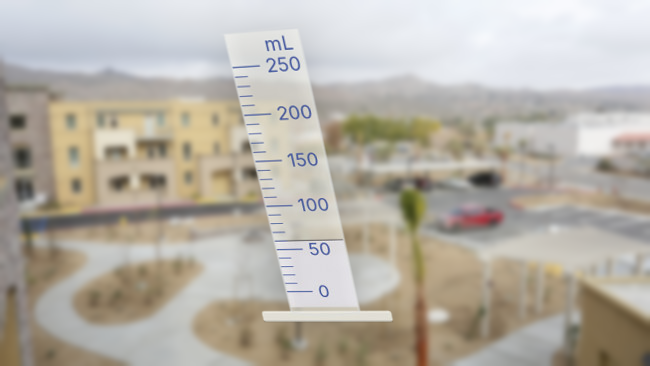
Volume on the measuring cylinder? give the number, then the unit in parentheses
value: 60 (mL)
